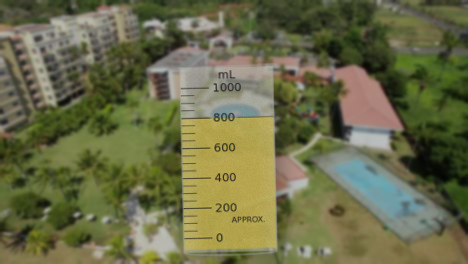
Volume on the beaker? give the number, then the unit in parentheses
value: 800 (mL)
